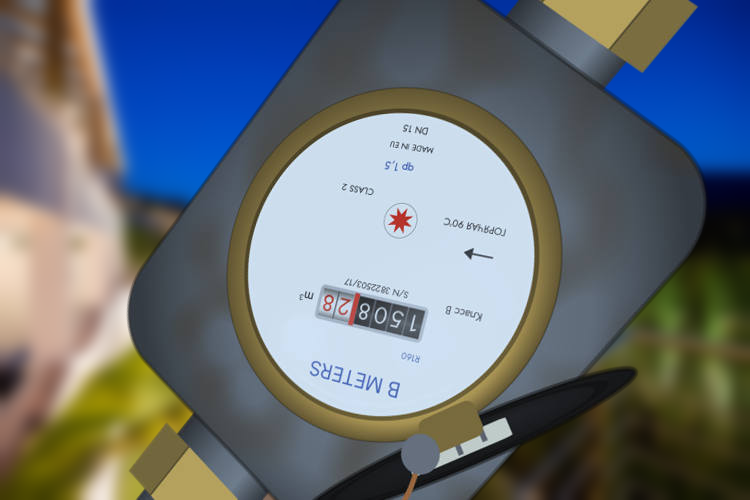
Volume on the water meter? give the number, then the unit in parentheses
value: 1508.28 (m³)
